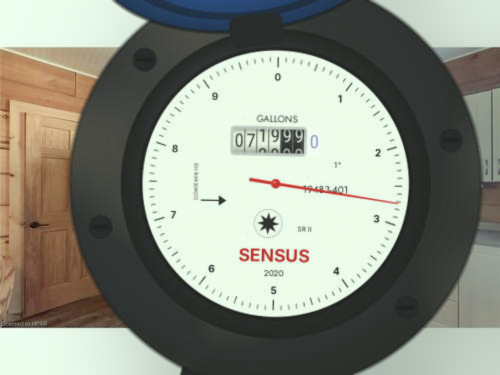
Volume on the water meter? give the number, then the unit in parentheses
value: 719992.7 (gal)
